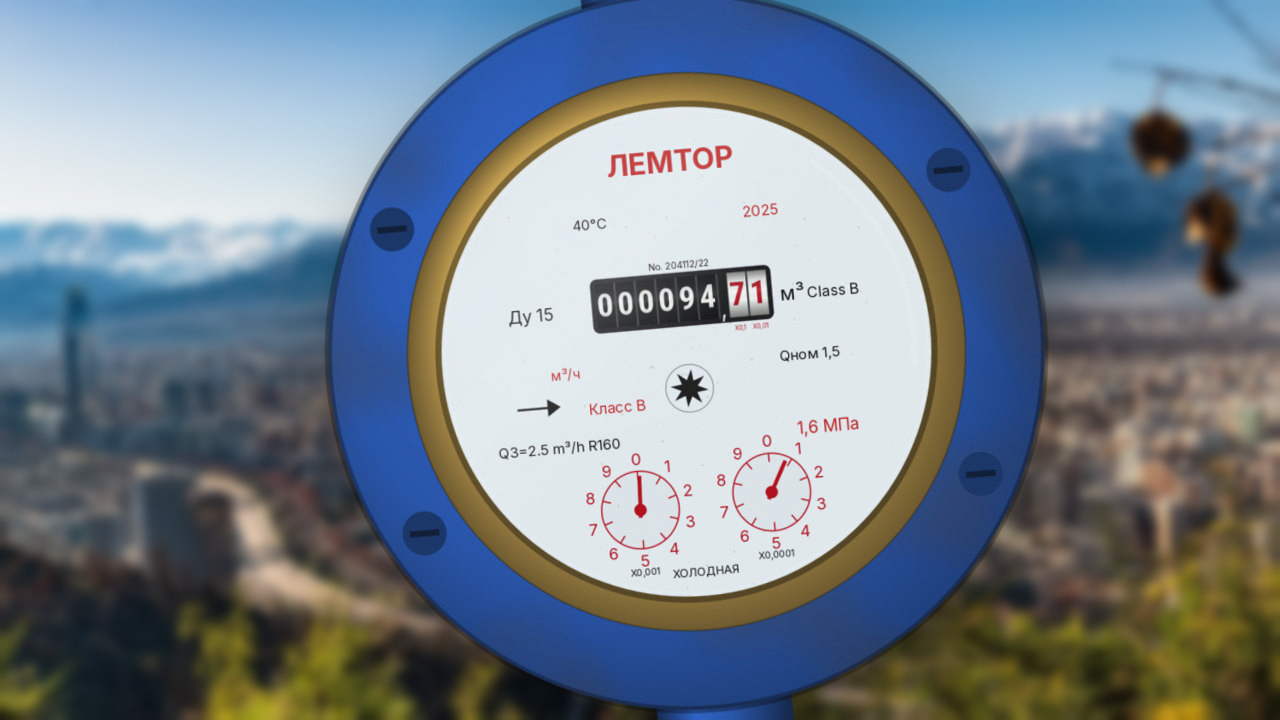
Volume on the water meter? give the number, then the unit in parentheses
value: 94.7100 (m³)
